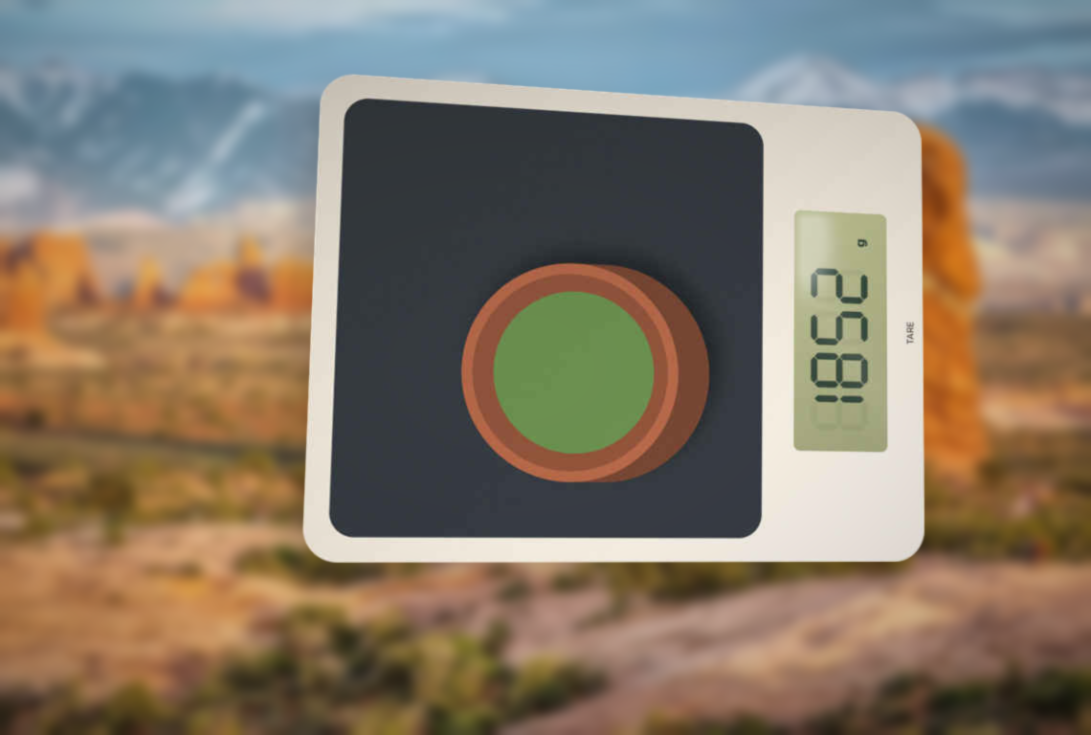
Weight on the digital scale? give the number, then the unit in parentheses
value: 1852 (g)
